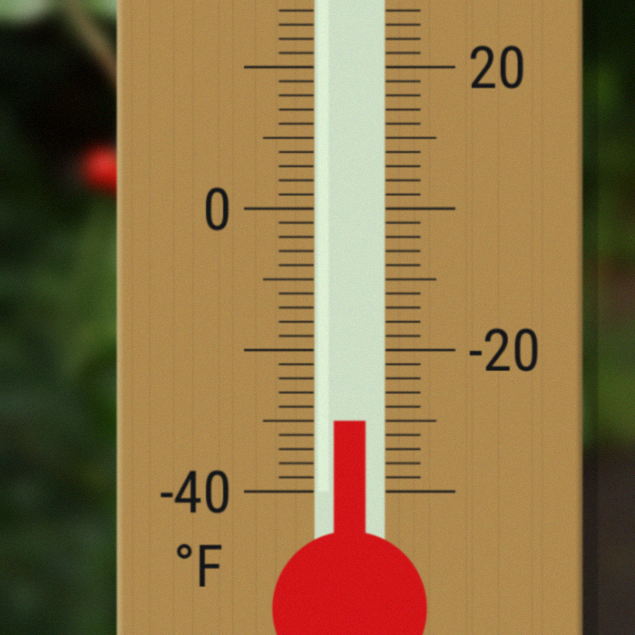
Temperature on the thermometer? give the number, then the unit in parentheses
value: -30 (°F)
